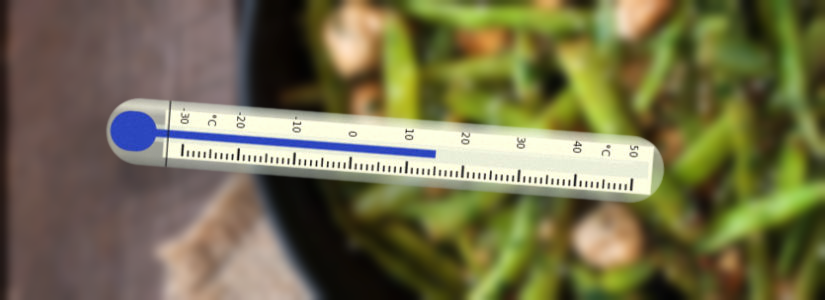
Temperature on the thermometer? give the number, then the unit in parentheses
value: 15 (°C)
